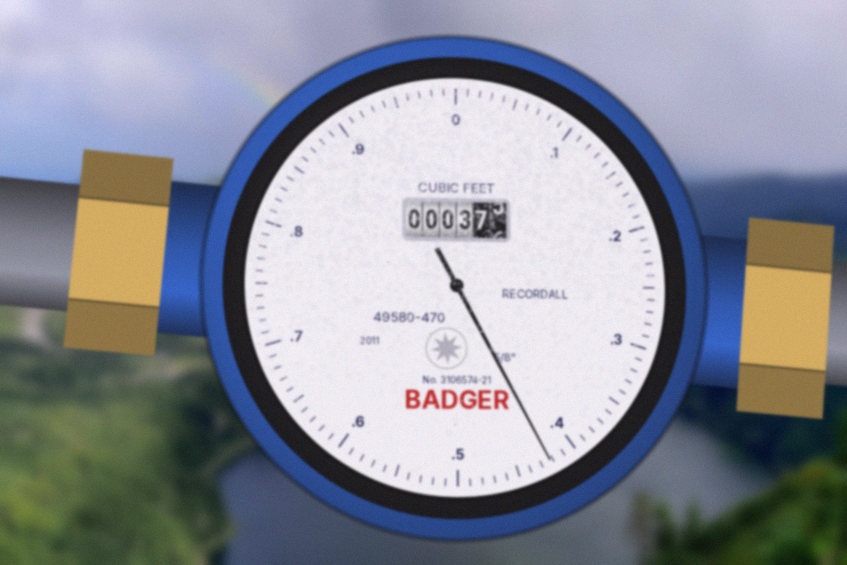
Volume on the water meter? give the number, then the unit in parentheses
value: 375.42 (ft³)
